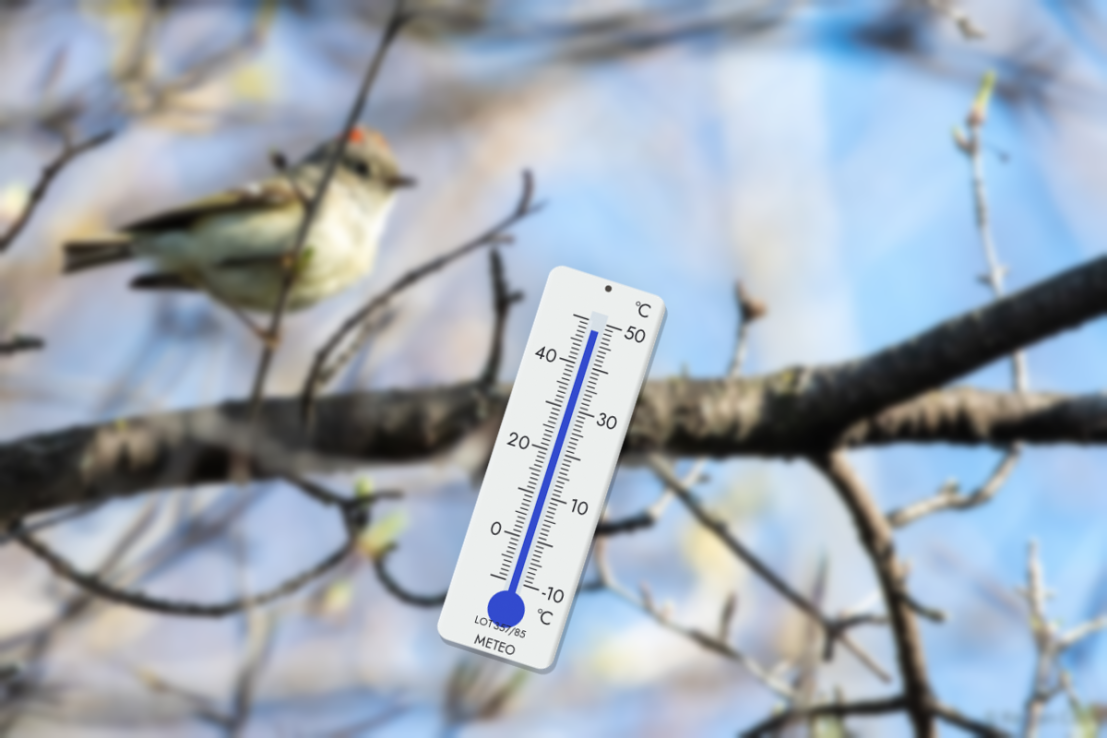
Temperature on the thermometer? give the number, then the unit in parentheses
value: 48 (°C)
